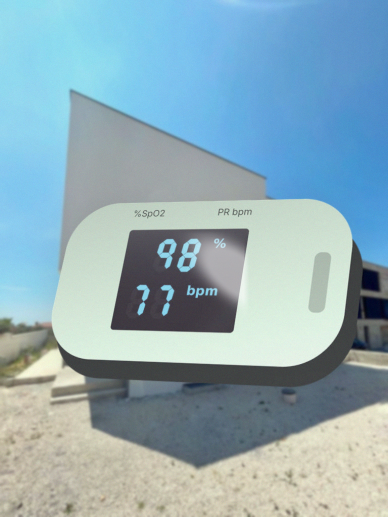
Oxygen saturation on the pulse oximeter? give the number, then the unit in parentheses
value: 98 (%)
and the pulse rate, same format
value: 77 (bpm)
